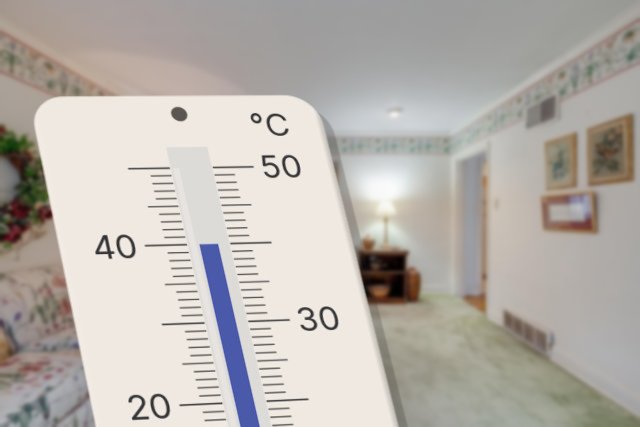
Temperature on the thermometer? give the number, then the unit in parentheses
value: 40 (°C)
